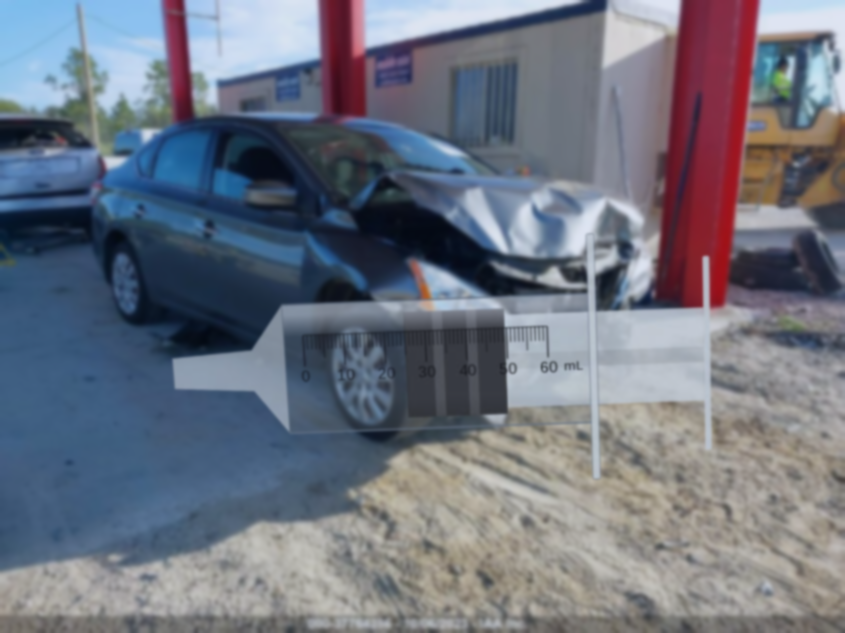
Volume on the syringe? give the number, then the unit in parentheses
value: 25 (mL)
